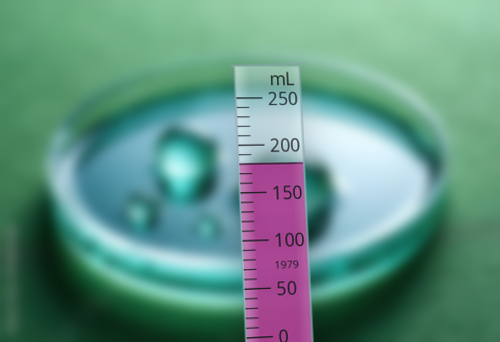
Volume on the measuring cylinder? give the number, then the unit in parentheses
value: 180 (mL)
